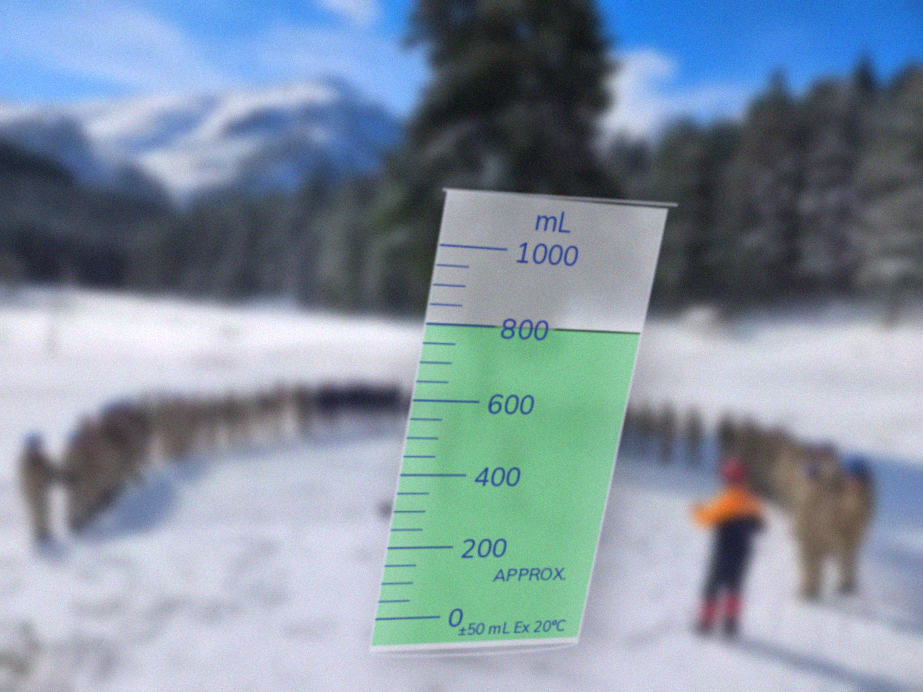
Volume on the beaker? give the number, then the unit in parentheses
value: 800 (mL)
